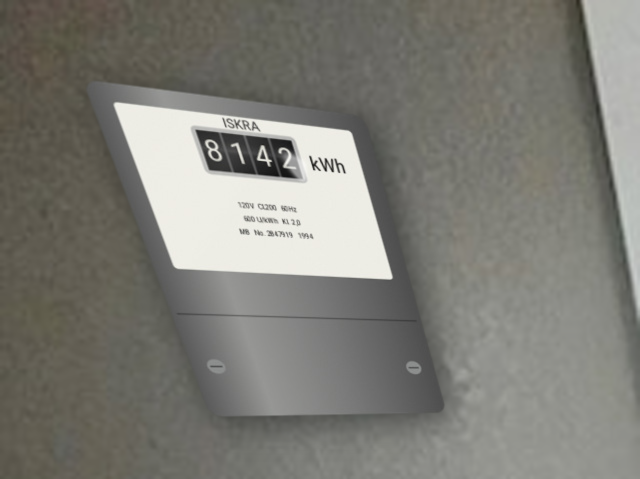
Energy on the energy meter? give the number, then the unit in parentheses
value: 8142 (kWh)
